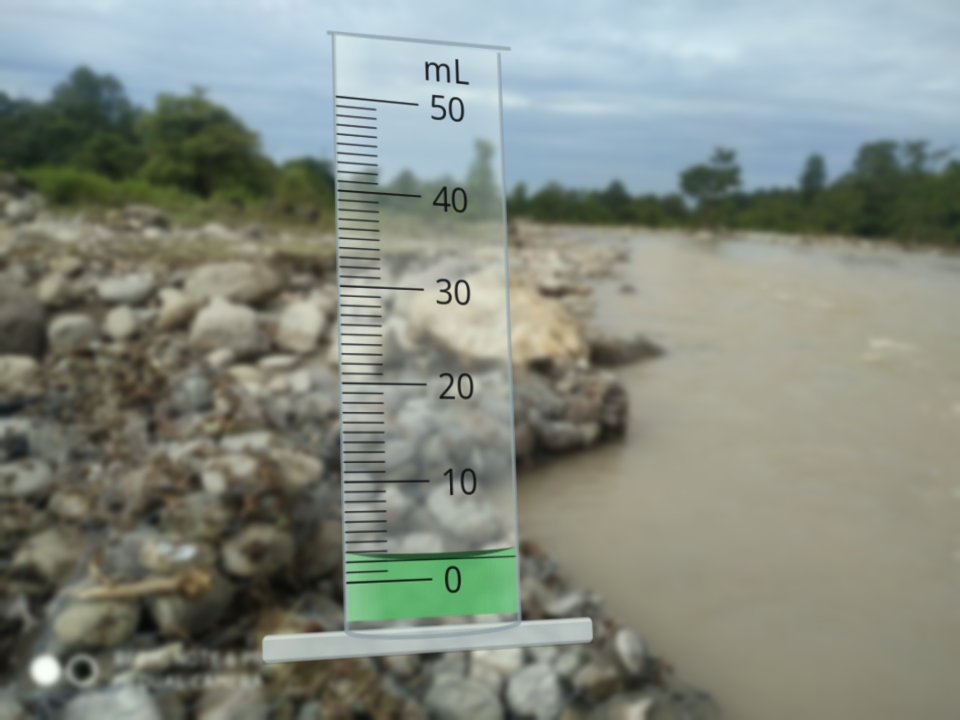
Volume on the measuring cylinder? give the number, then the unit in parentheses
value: 2 (mL)
